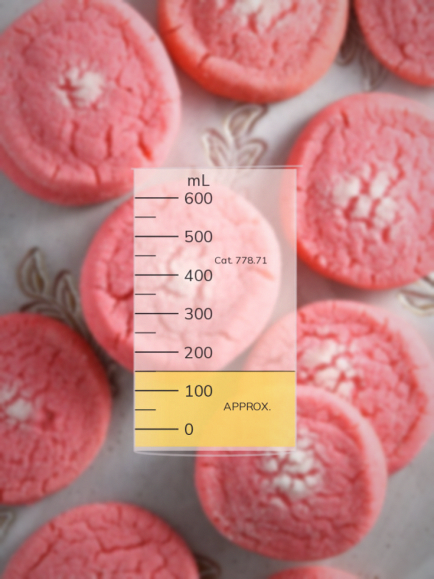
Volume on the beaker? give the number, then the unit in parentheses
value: 150 (mL)
